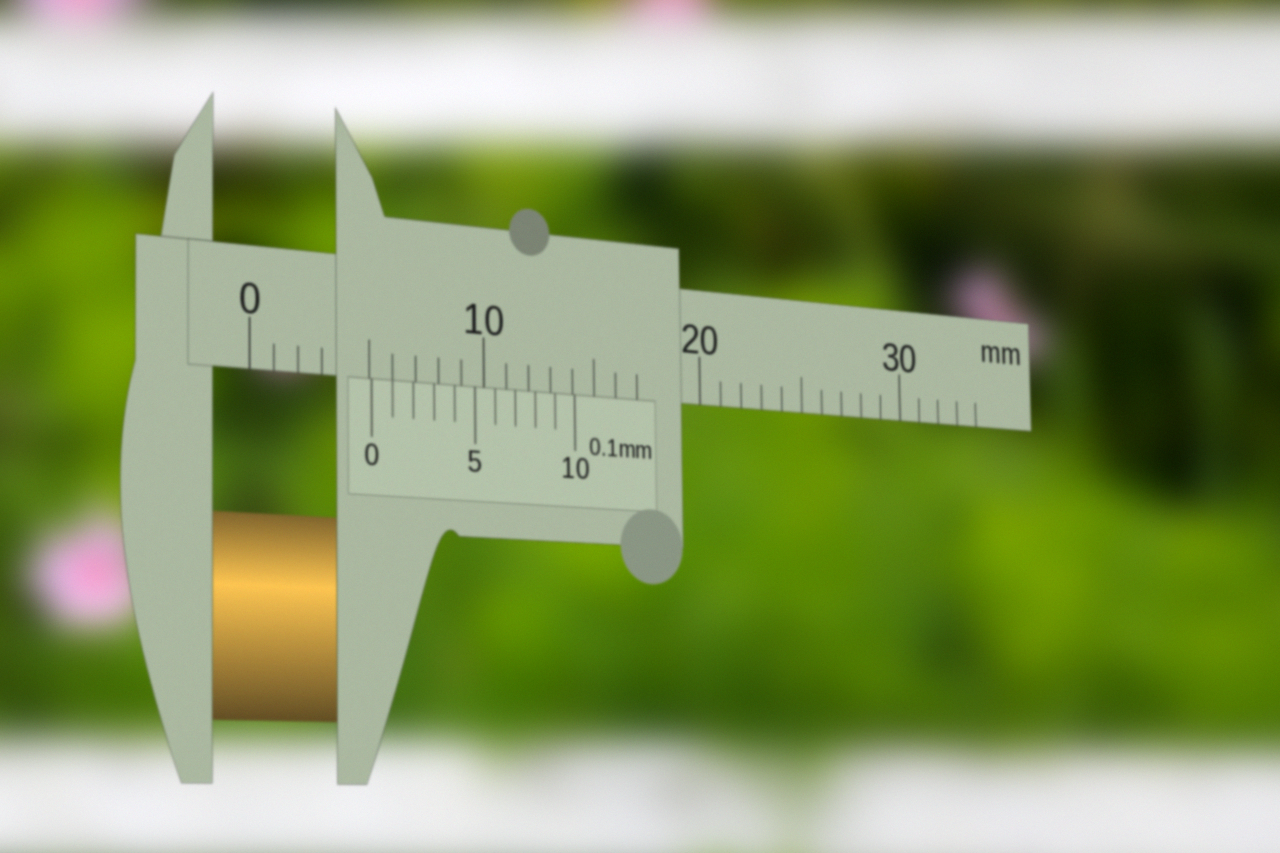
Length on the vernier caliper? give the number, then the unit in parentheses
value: 5.1 (mm)
